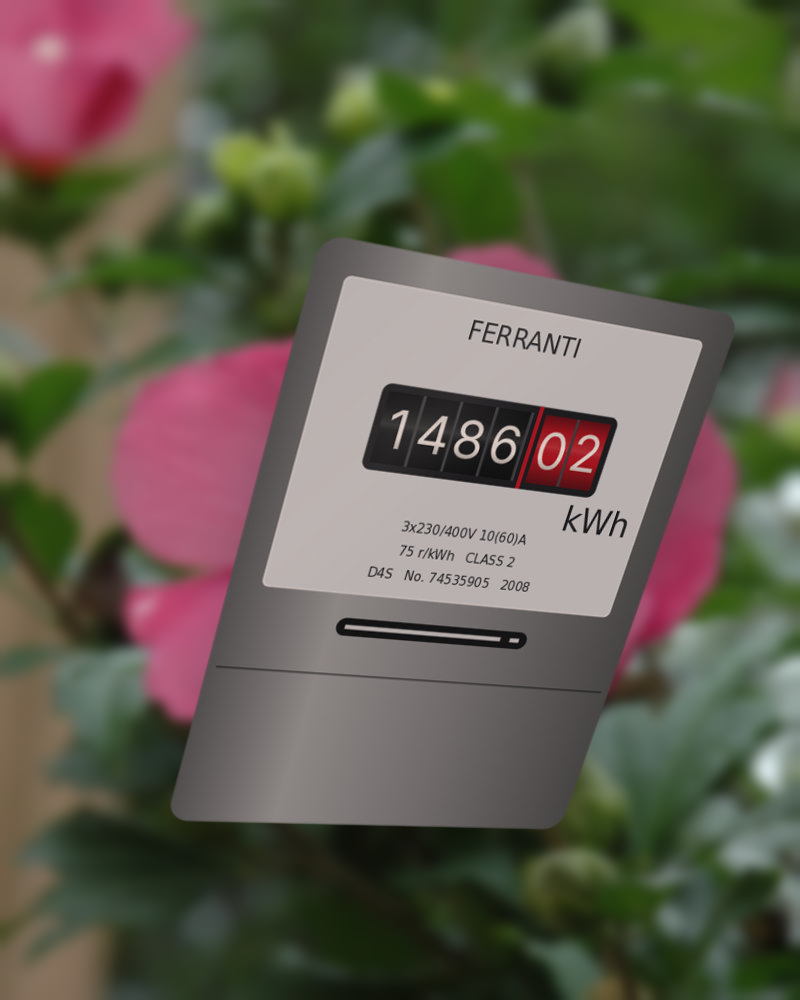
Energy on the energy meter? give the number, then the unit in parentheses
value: 1486.02 (kWh)
